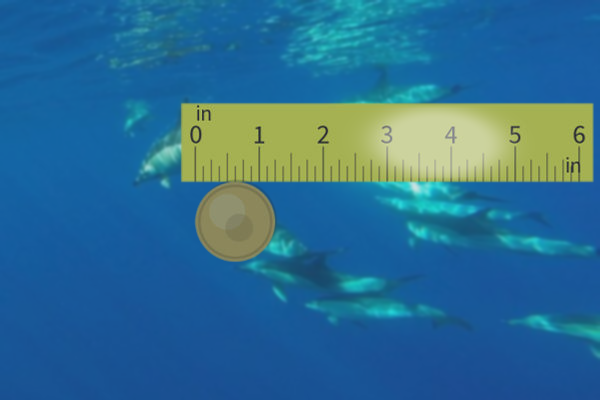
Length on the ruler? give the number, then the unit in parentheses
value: 1.25 (in)
